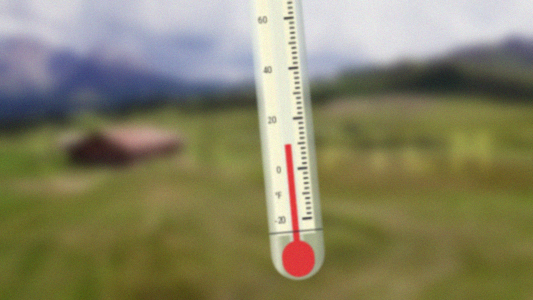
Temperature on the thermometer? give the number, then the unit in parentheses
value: 10 (°F)
